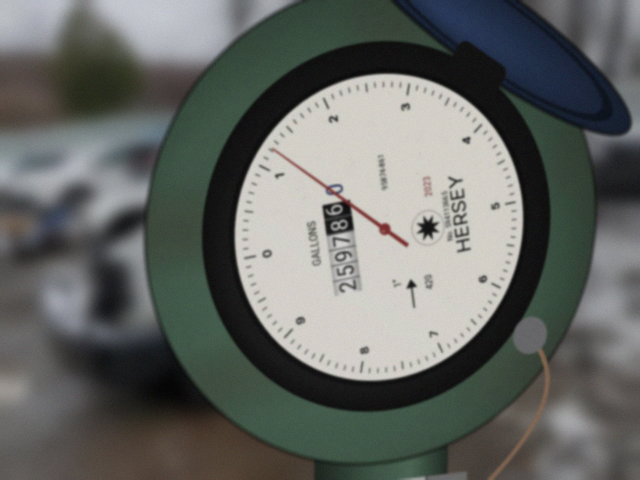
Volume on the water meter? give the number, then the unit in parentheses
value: 2597861.2 (gal)
